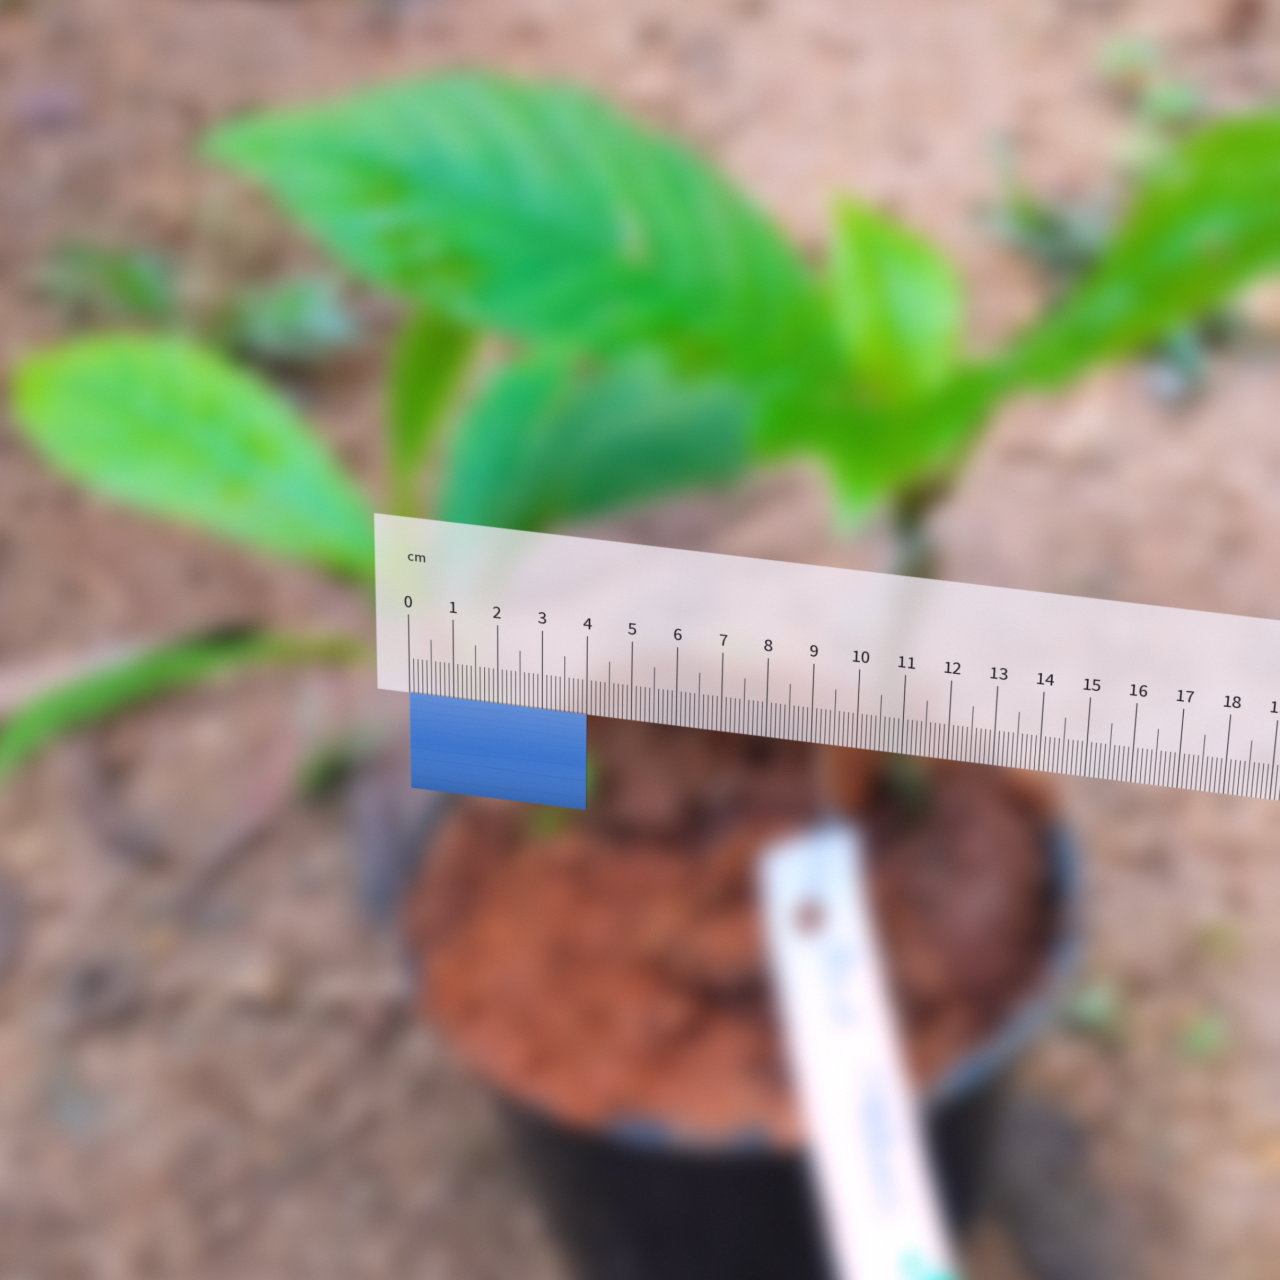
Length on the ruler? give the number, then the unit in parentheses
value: 4 (cm)
